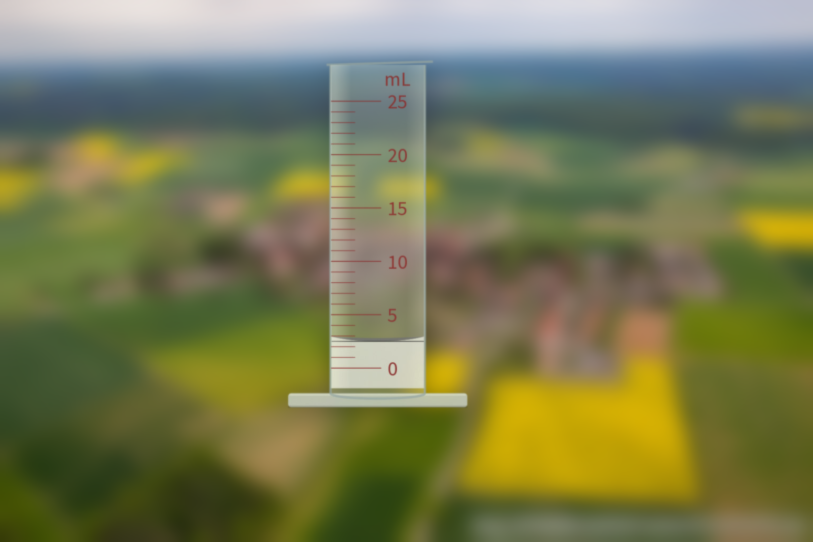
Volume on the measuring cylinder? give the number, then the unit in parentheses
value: 2.5 (mL)
